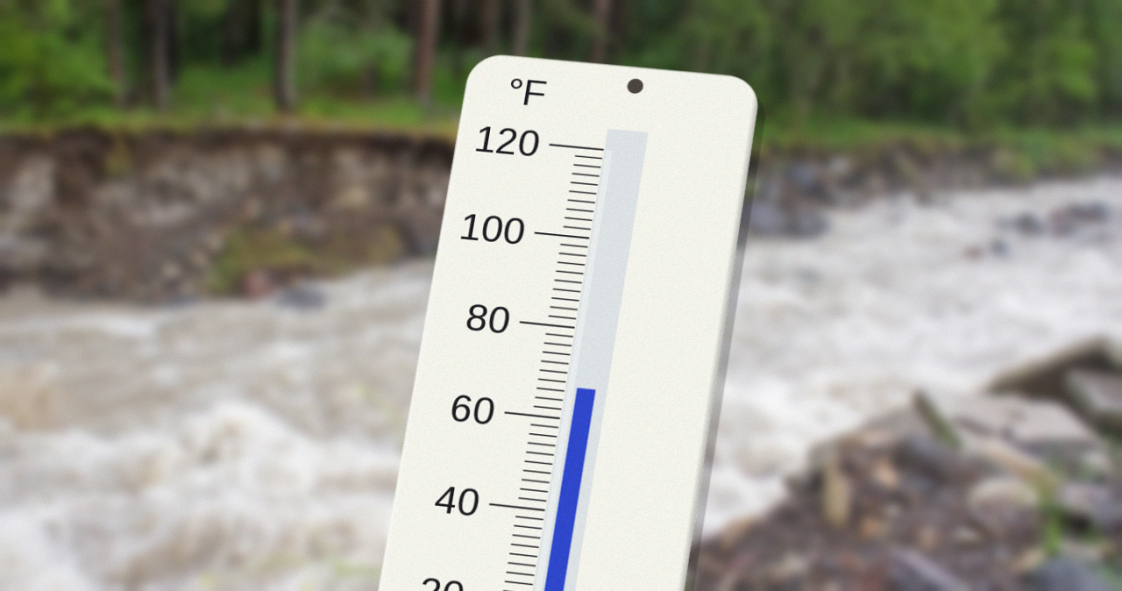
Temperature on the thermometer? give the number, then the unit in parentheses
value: 67 (°F)
